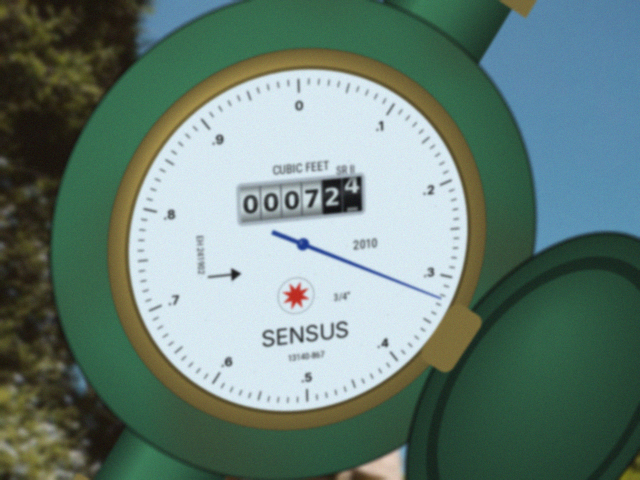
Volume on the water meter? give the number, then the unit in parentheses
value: 724.32 (ft³)
